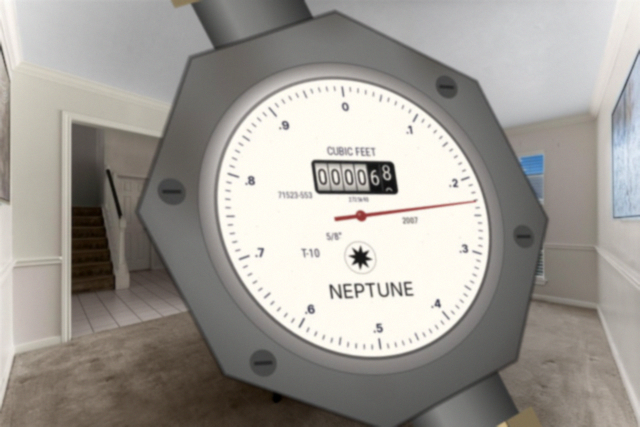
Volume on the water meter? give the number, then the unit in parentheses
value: 68.23 (ft³)
